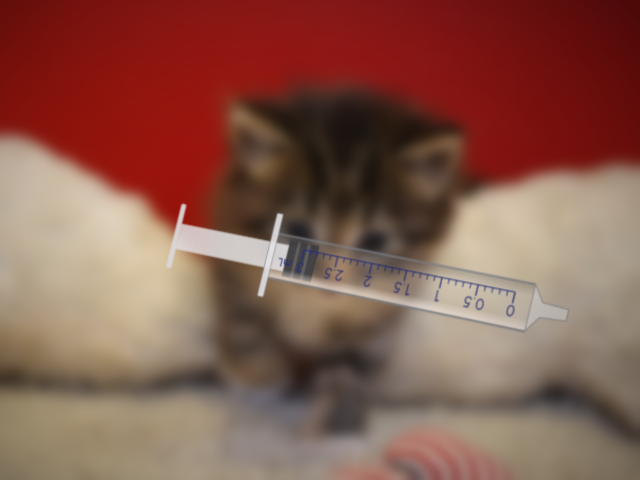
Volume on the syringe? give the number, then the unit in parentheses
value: 2.8 (mL)
